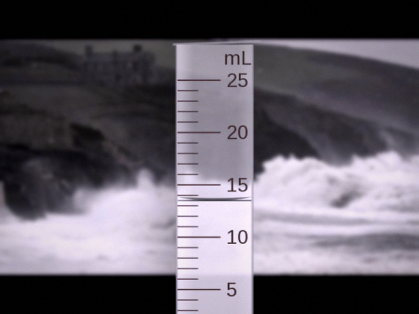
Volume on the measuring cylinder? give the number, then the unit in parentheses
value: 13.5 (mL)
